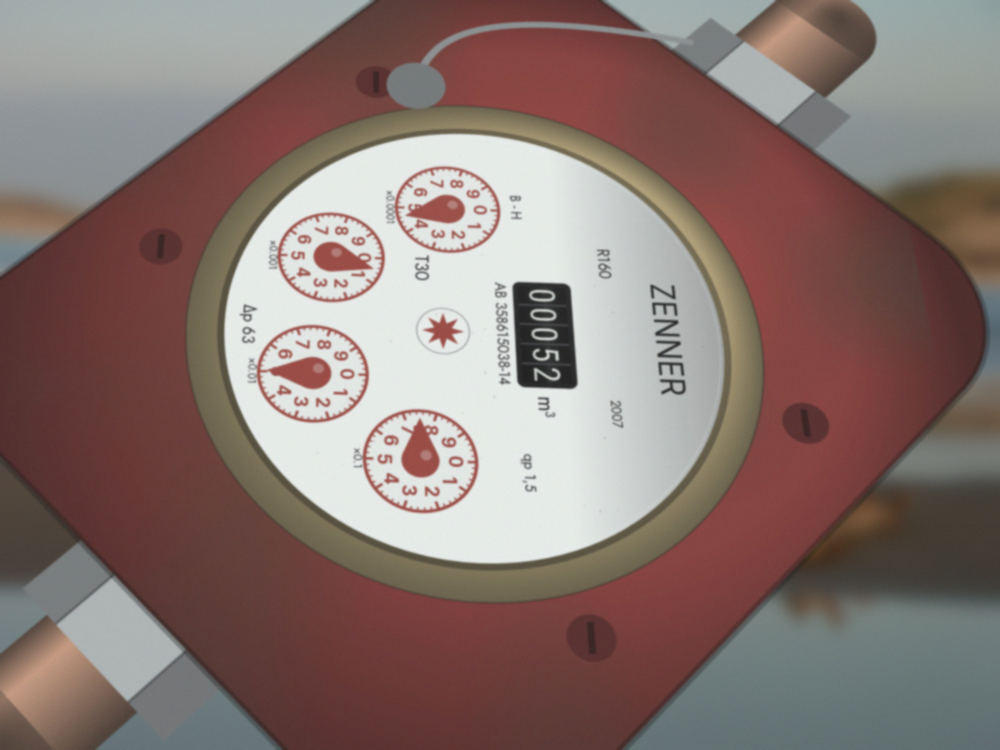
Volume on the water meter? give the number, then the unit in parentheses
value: 52.7504 (m³)
